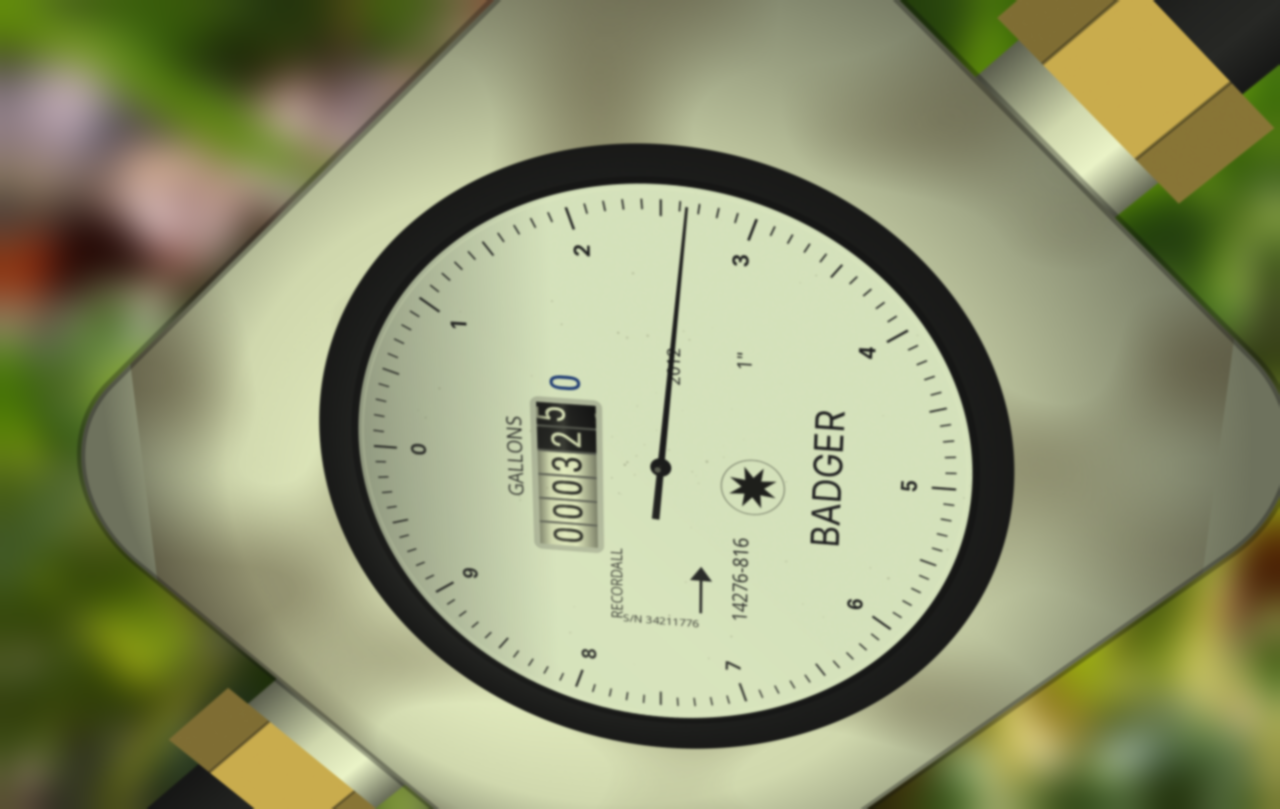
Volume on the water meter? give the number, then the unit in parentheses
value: 3252.6 (gal)
